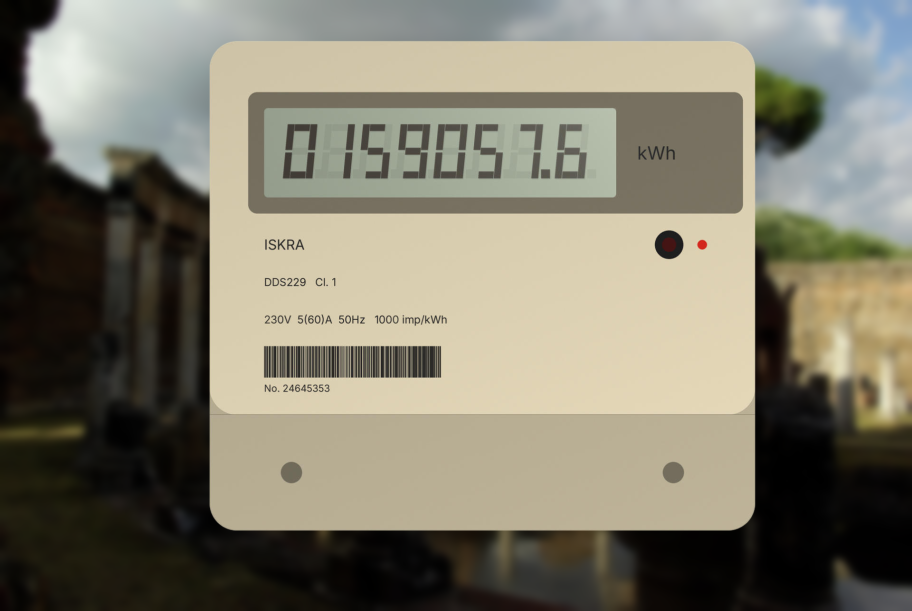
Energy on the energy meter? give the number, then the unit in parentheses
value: 159057.6 (kWh)
